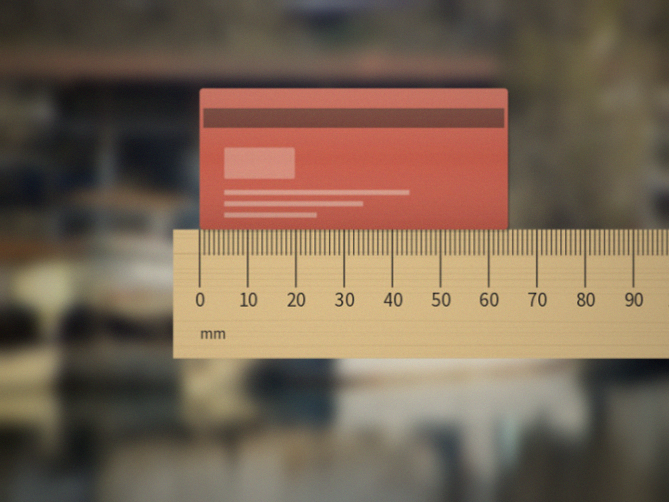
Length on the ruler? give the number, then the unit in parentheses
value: 64 (mm)
